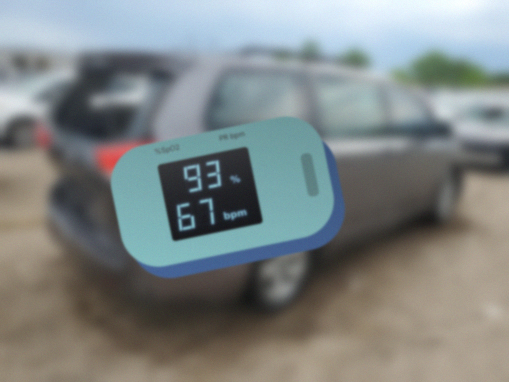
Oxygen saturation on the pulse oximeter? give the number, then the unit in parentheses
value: 93 (%)
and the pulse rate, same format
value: 67 (bpm)
